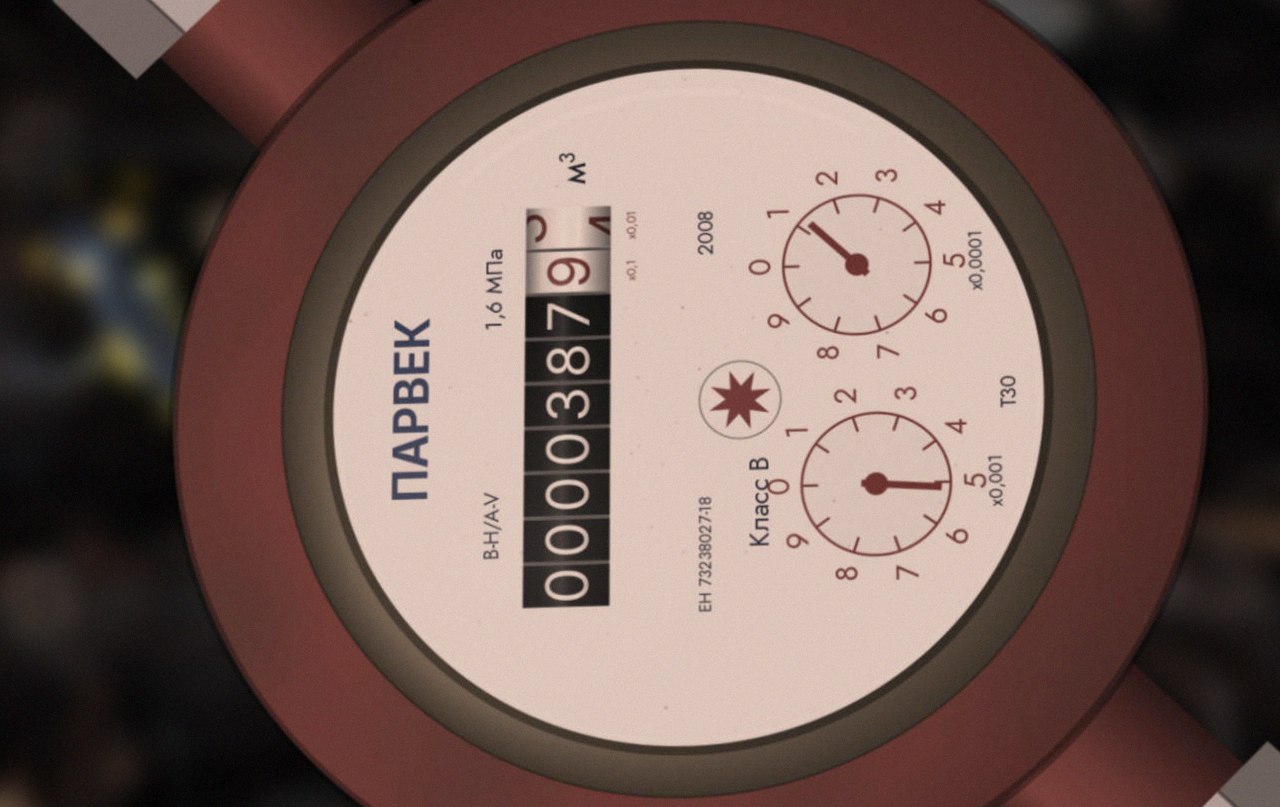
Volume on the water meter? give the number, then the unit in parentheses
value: 387.9351 (m³)
